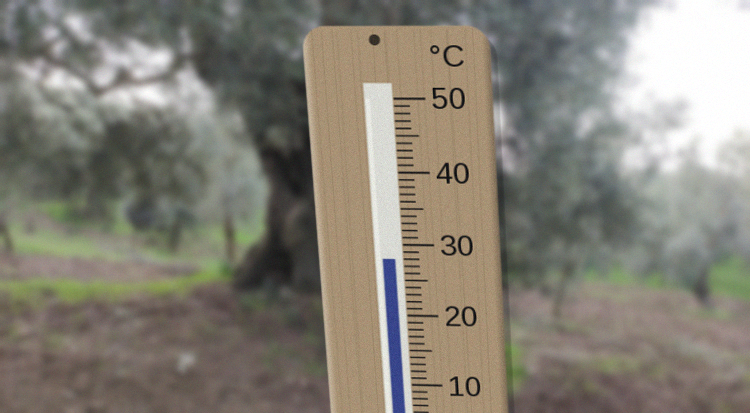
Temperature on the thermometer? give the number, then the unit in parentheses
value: 28 (°C)
